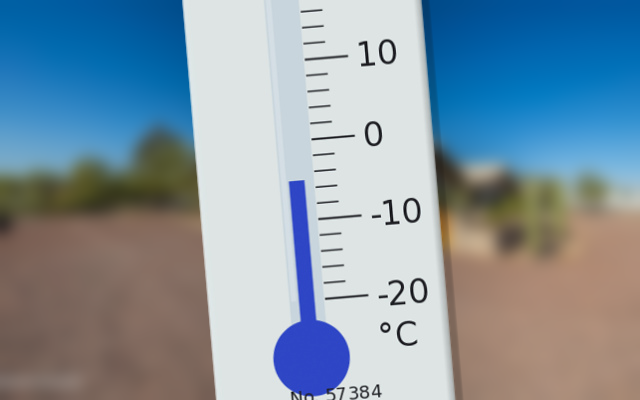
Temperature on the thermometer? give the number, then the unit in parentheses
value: -5 (°C)
